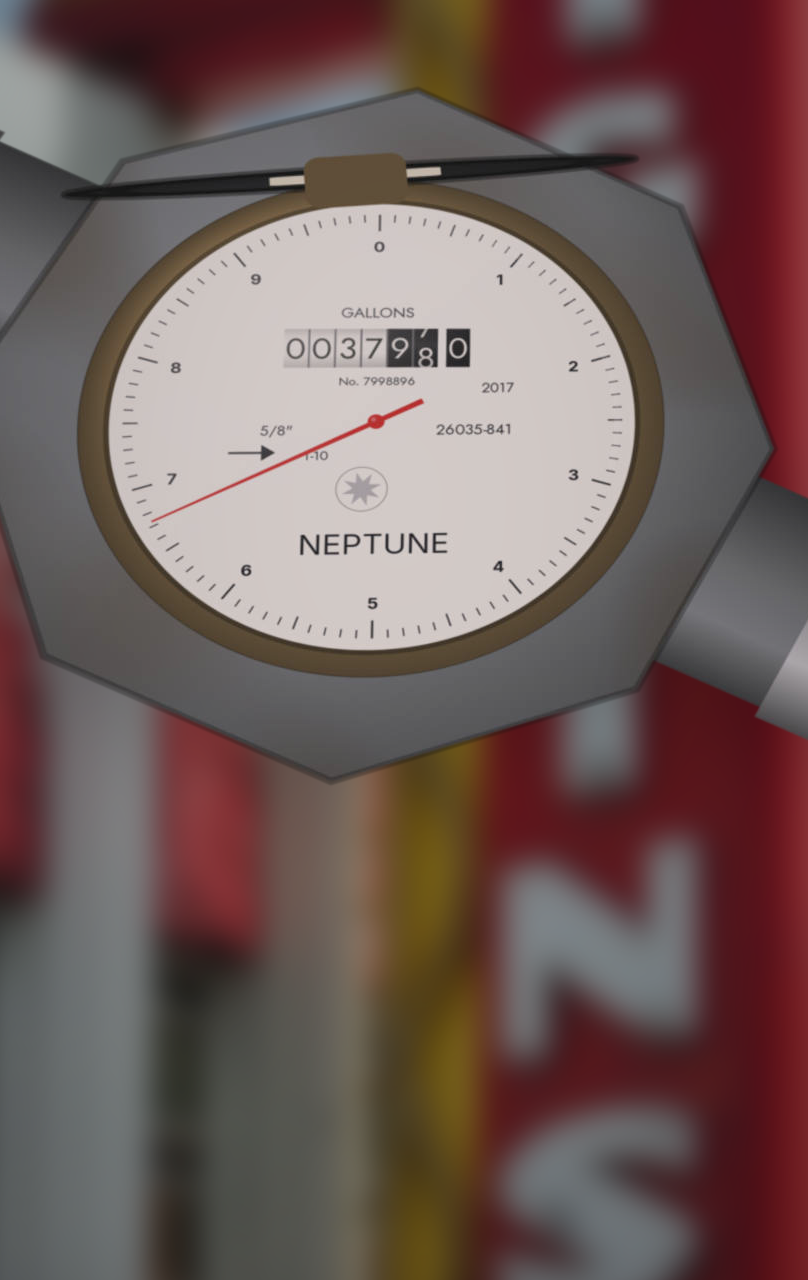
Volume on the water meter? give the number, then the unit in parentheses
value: 37976.7 (gal)
